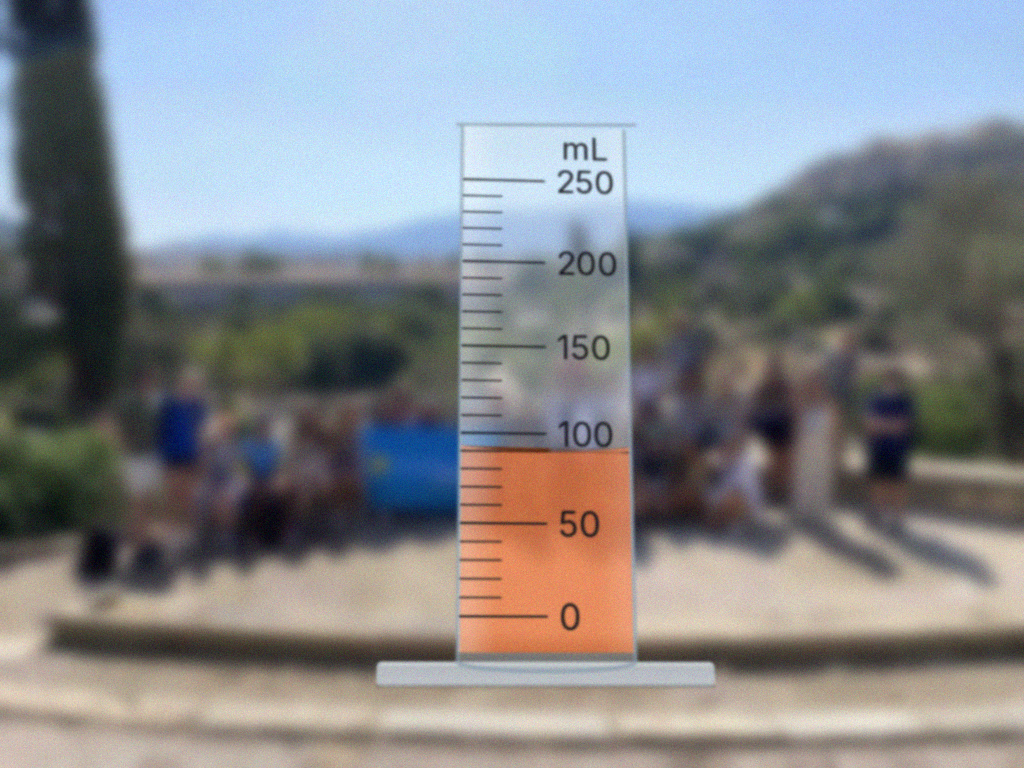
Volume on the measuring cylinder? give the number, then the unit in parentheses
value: 90 (mL)
